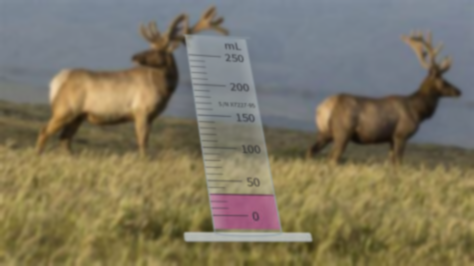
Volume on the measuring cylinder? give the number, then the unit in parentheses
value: 30 (mL)
